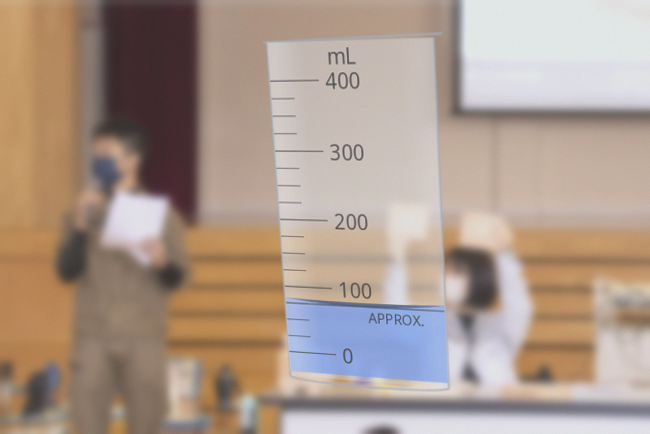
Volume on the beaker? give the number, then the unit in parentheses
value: 75 (mL)
